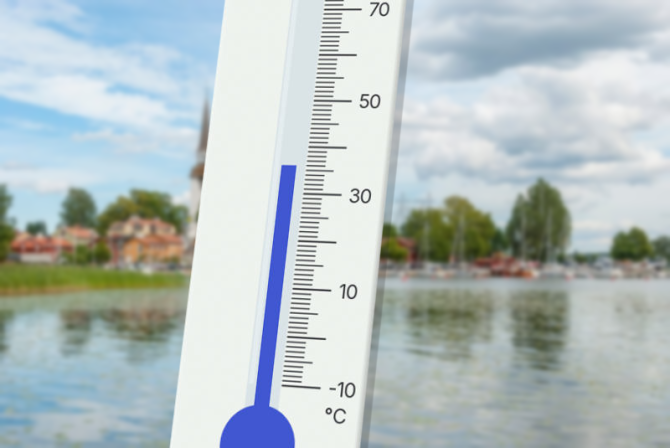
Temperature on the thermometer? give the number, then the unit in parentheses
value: 36 (°C)
